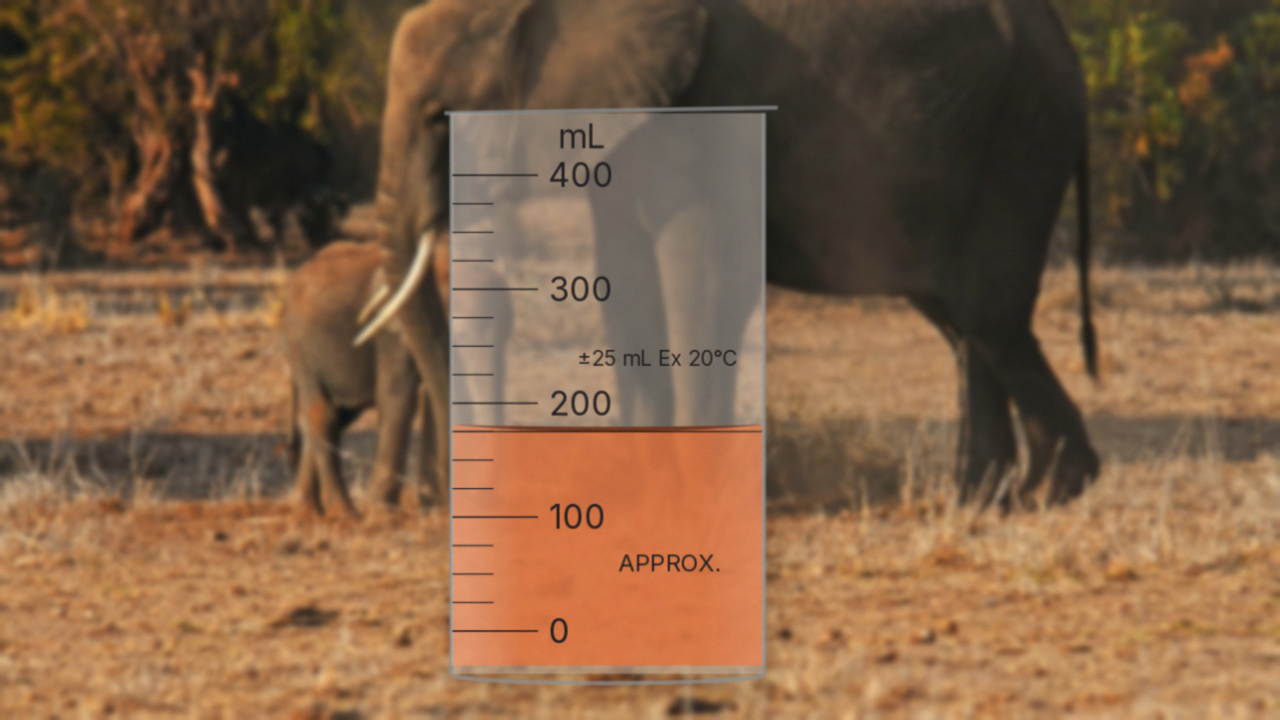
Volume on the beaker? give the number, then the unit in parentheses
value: 175 (mL)
